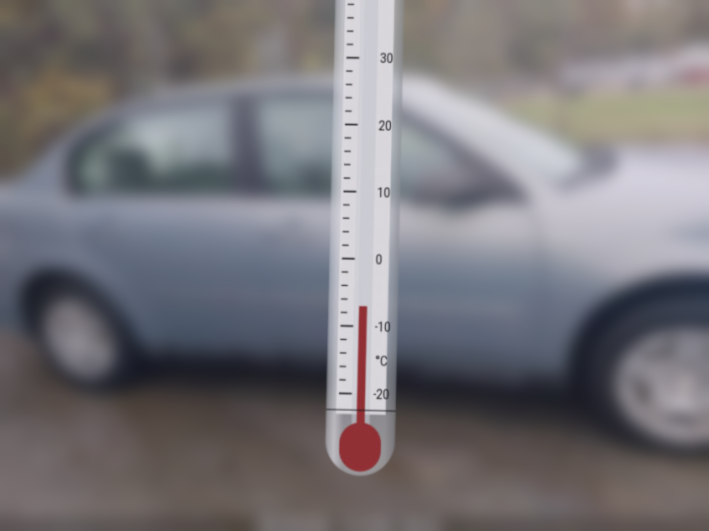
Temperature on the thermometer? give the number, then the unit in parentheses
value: -7 (°C)
